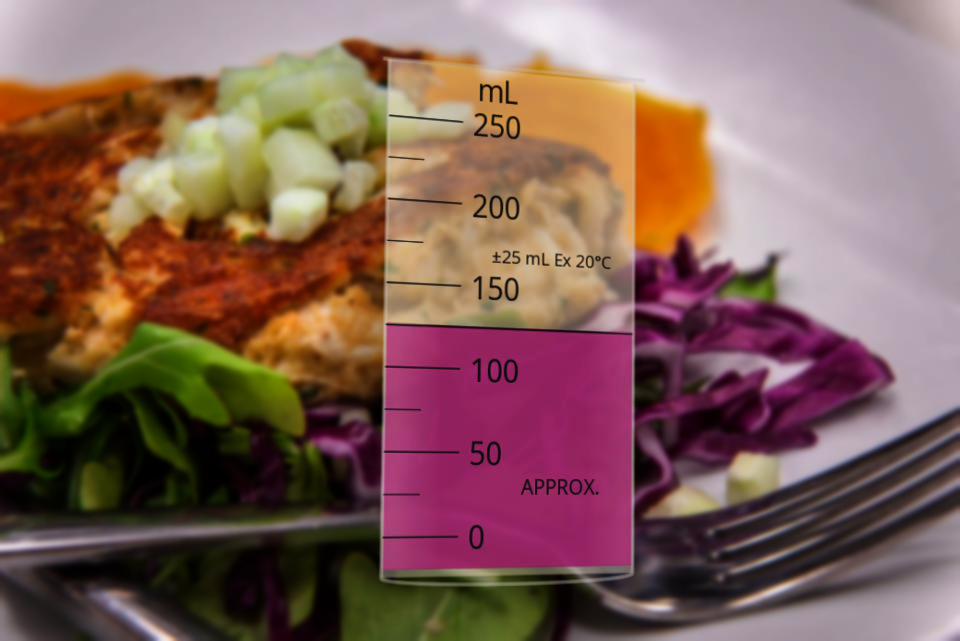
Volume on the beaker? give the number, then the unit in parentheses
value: 125 (mL)
